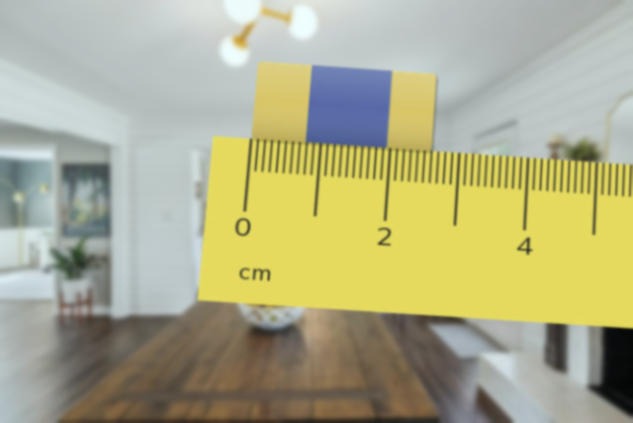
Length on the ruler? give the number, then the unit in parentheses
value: 2.6 (cm)
